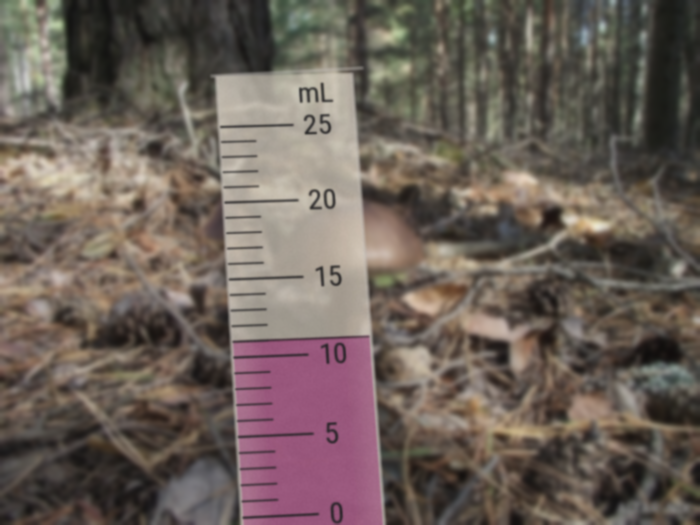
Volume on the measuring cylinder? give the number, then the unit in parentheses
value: 11 (mL)
